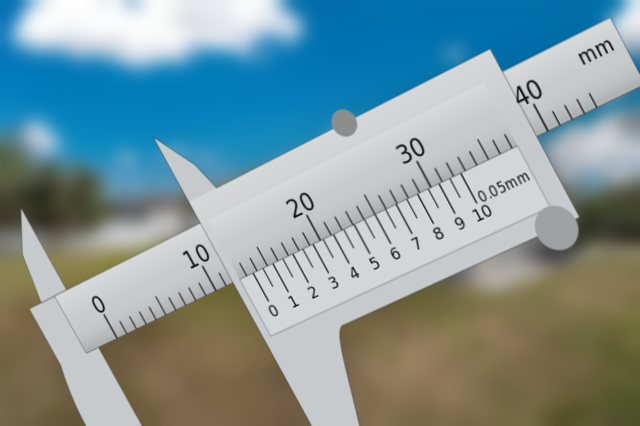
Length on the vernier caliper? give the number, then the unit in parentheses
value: 13.6 (mm)
